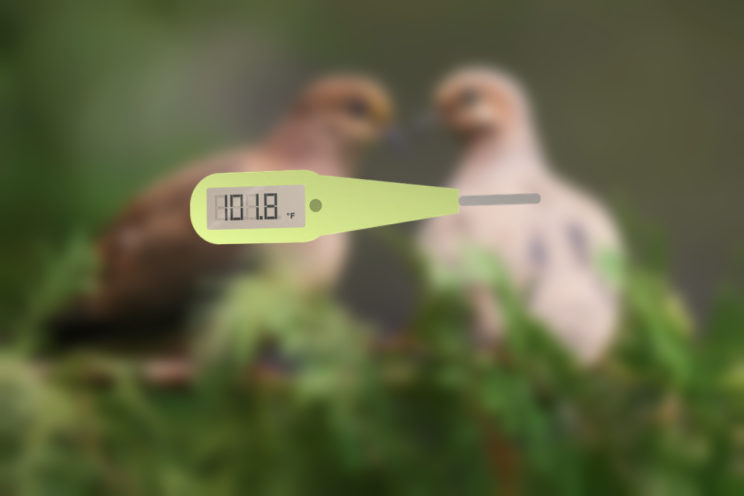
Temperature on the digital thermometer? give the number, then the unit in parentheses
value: 101.8 (°F)
